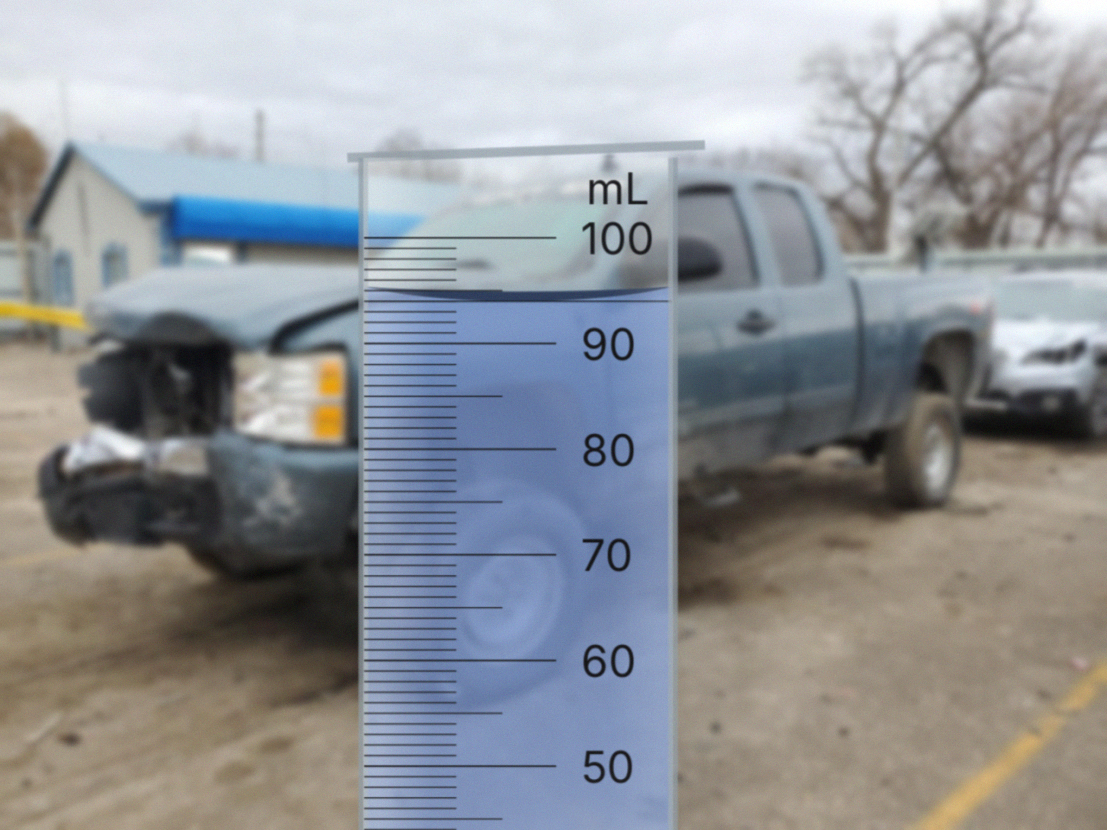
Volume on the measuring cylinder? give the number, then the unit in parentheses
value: 94 (mL)
